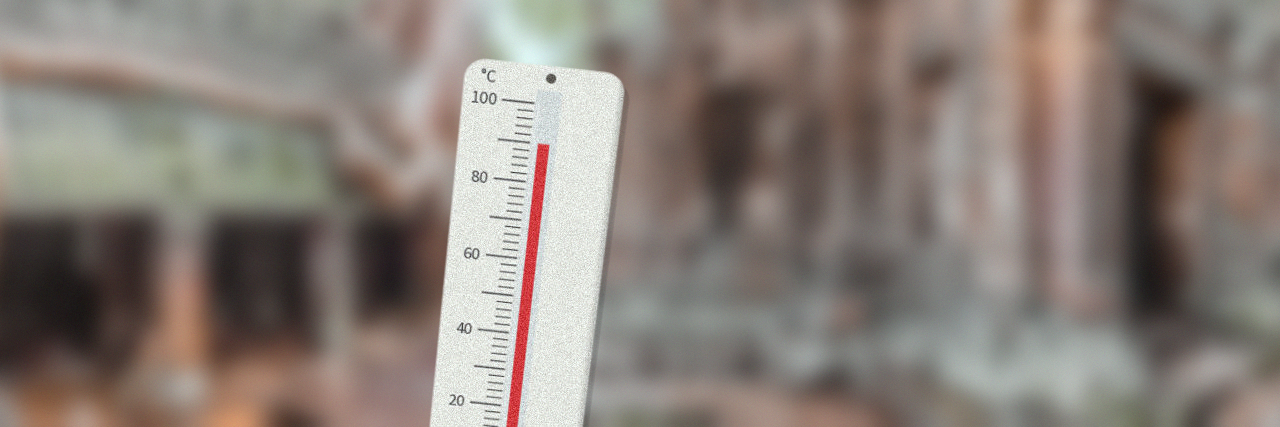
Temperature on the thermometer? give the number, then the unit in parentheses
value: 90 (°C)
